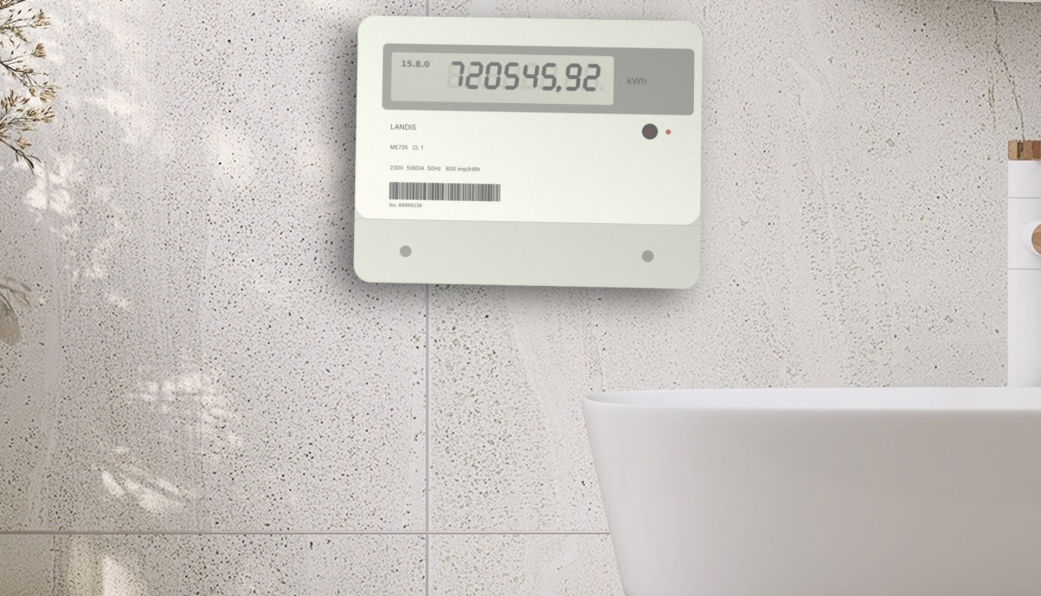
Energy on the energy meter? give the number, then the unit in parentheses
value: 720545.92 (kWh)
